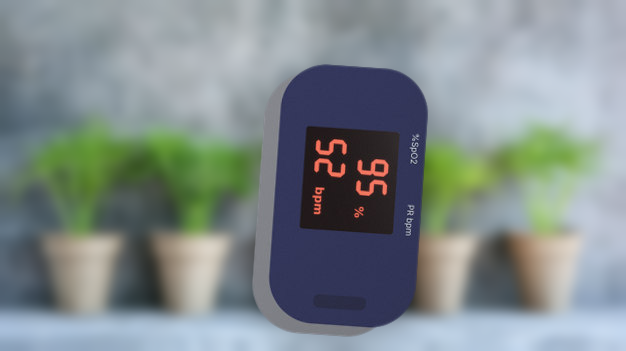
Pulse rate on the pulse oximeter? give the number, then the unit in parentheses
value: 52 (bpm)
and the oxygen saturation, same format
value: 95 (%)
